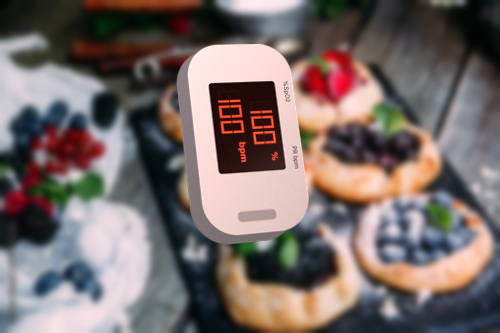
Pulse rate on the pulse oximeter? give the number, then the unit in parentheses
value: 100 (bpm)
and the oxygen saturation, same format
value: 100 (%)
